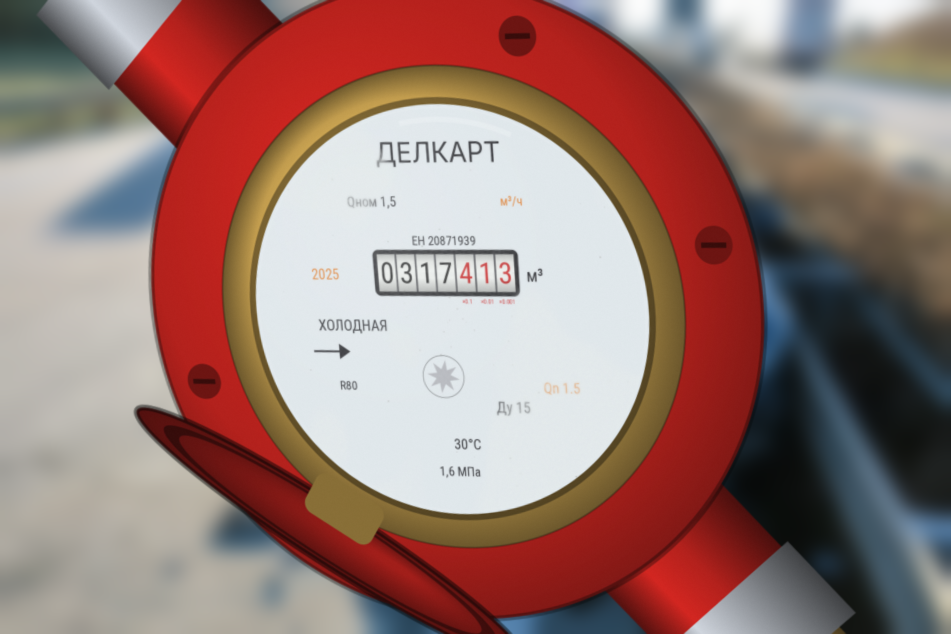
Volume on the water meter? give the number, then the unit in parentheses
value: 317.413 (m³)
